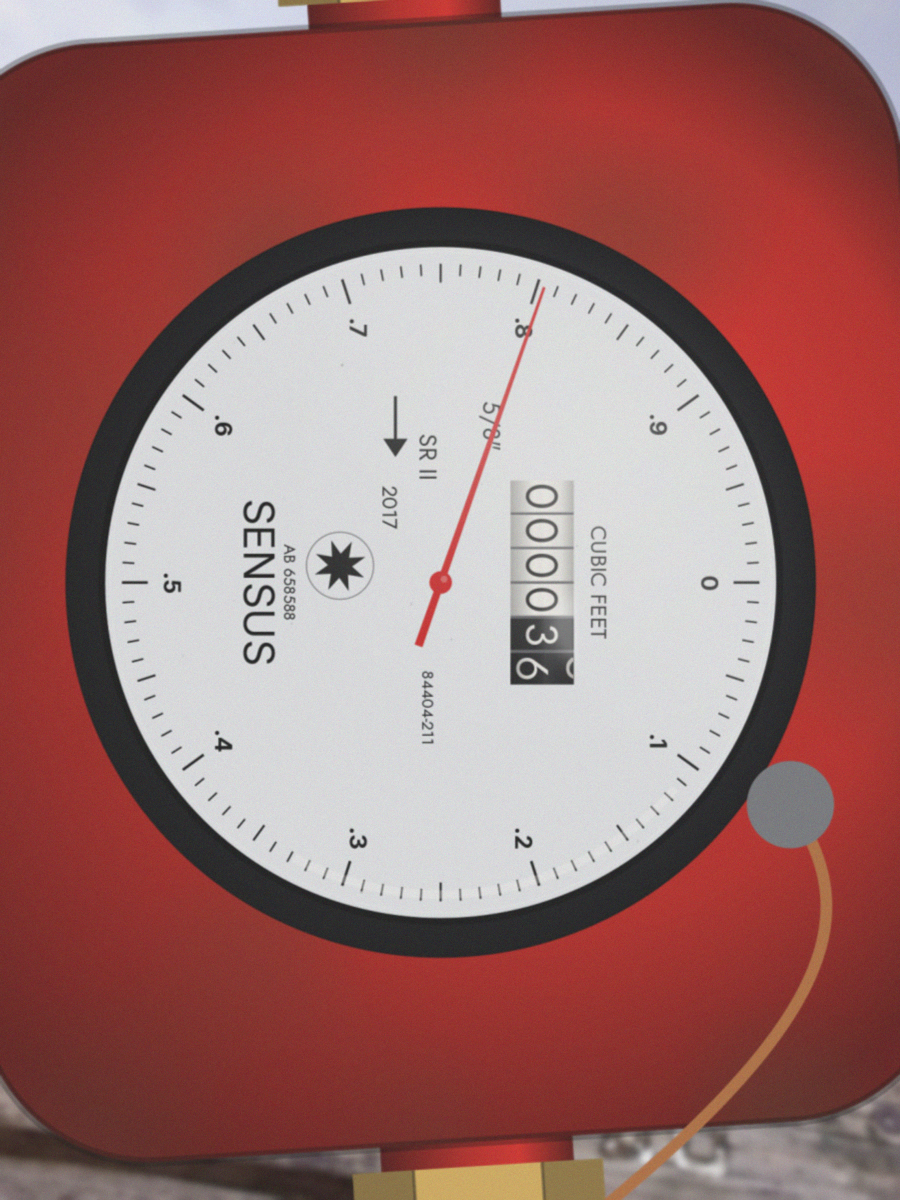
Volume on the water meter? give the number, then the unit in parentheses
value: 35.80 (ft³)
